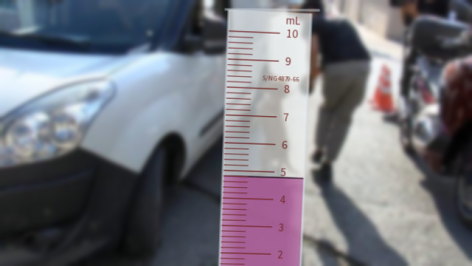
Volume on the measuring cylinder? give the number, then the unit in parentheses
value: 4.8 (mL)
